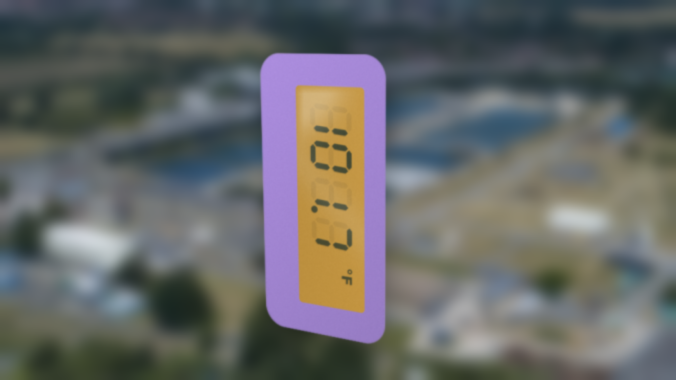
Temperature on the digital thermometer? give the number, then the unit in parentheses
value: 101.7 (°F)
